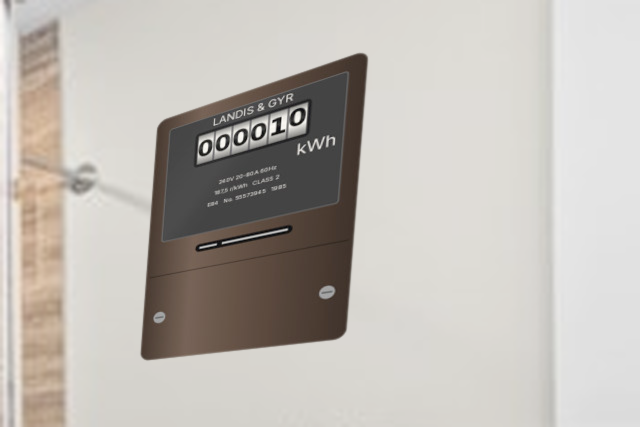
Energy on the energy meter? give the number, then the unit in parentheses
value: 10 (kWh)
